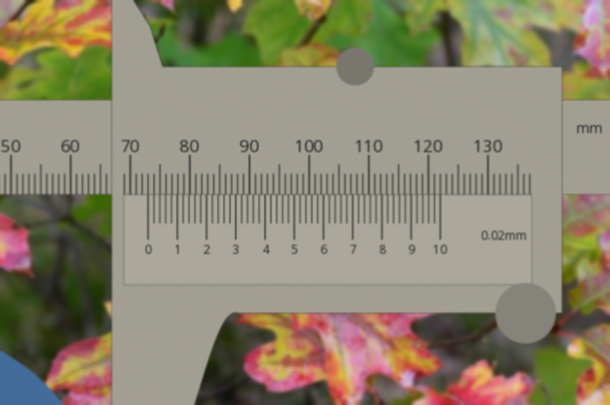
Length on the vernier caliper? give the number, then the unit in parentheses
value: 73.0 (mm)
